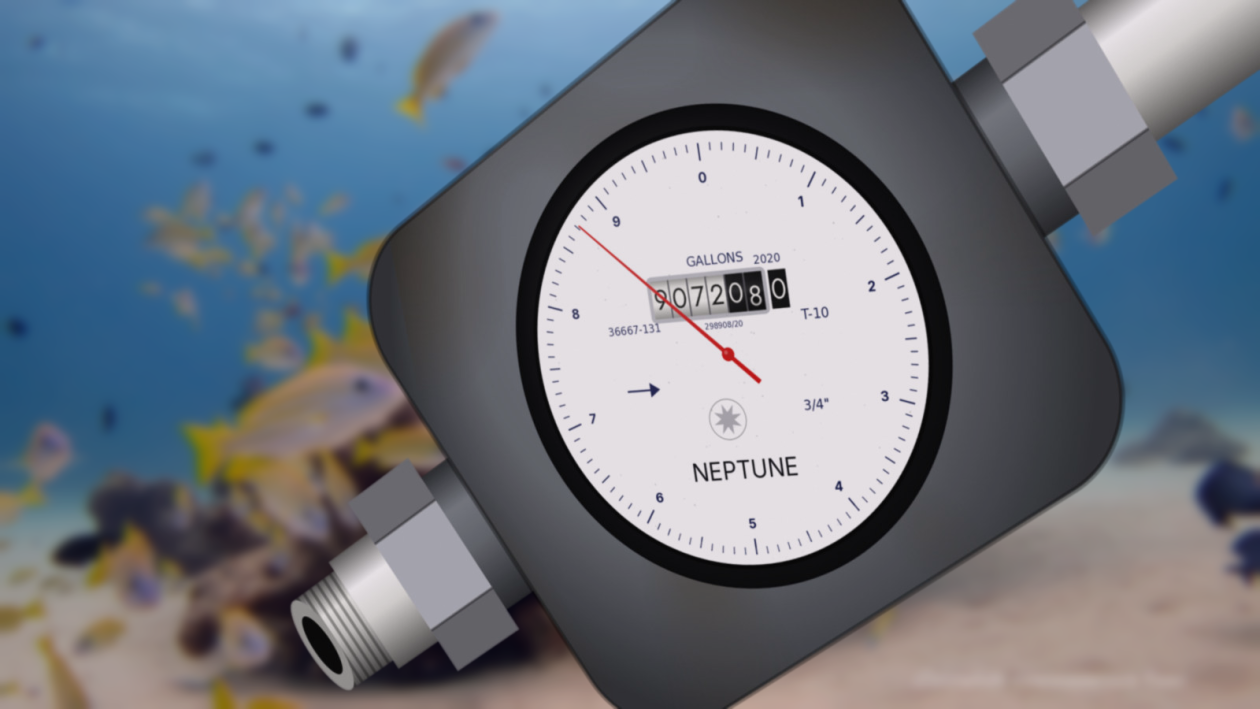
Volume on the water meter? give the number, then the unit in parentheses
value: 9072078.7 (gal)
